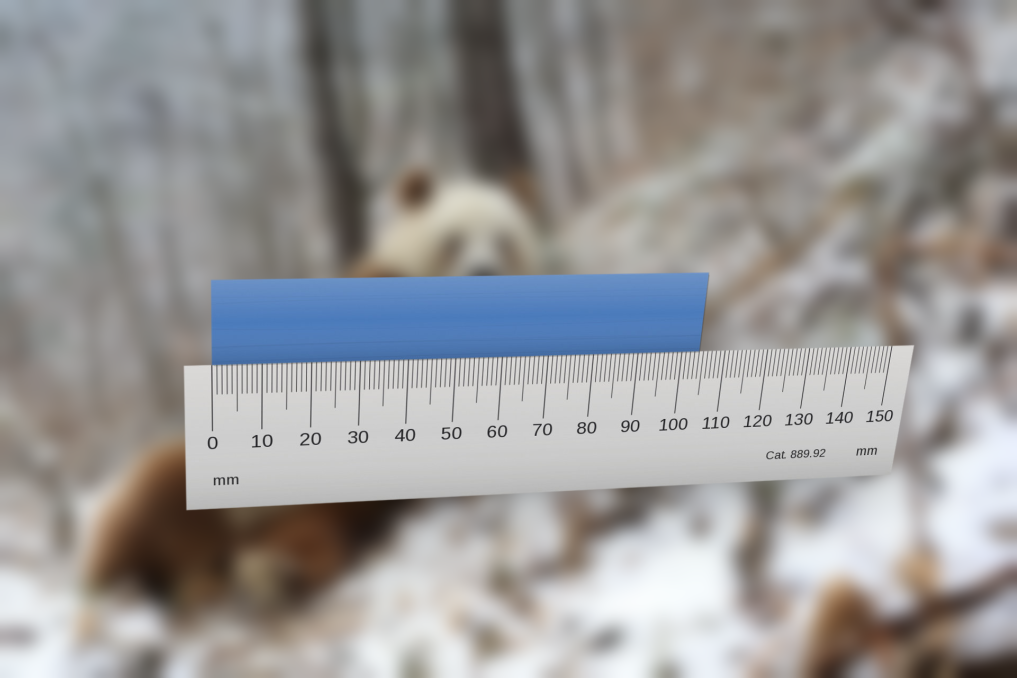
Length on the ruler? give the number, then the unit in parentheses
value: 104 (mm)
